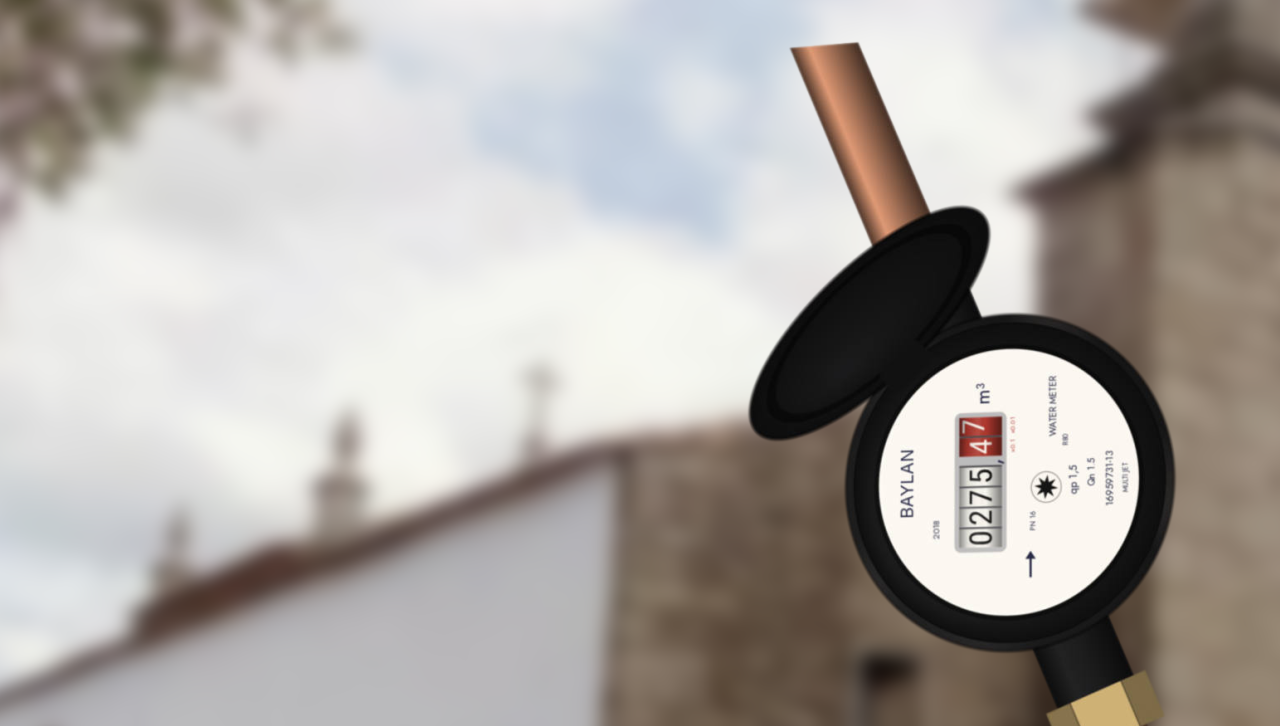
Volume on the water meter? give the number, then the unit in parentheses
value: 275.47 (m³)
